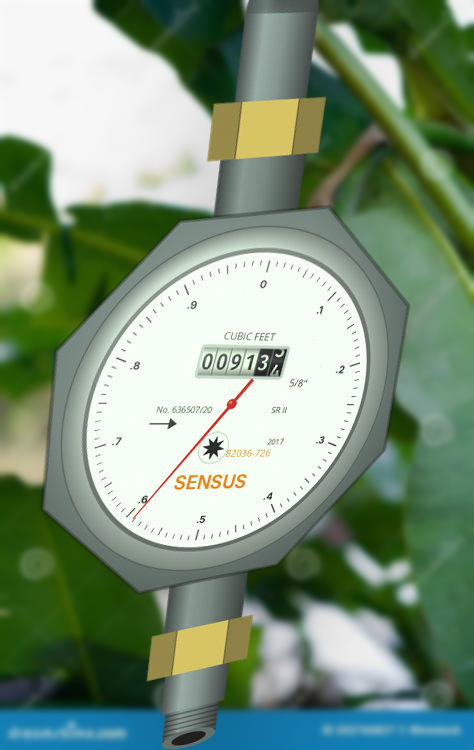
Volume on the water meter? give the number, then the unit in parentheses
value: 9133.59 (ft³)
